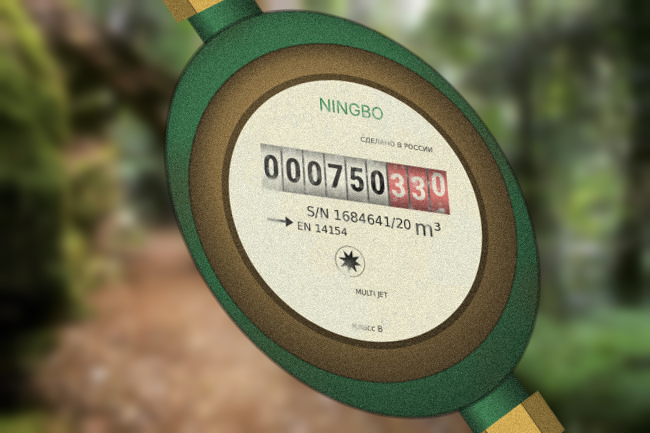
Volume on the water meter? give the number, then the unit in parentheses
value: 750.330 (m³)
